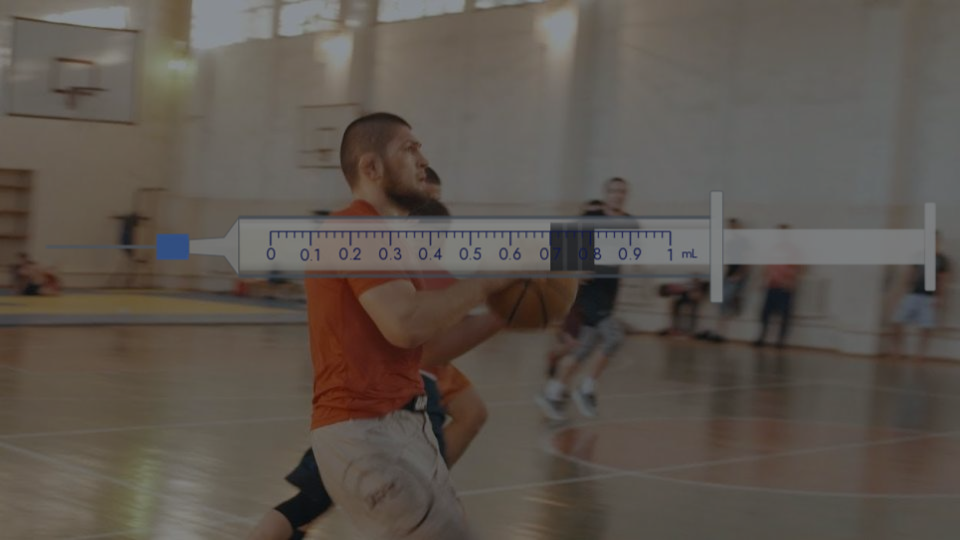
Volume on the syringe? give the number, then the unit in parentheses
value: 0.7 (mL)
